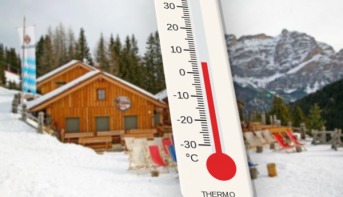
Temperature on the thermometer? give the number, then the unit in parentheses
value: 5 (°C)
